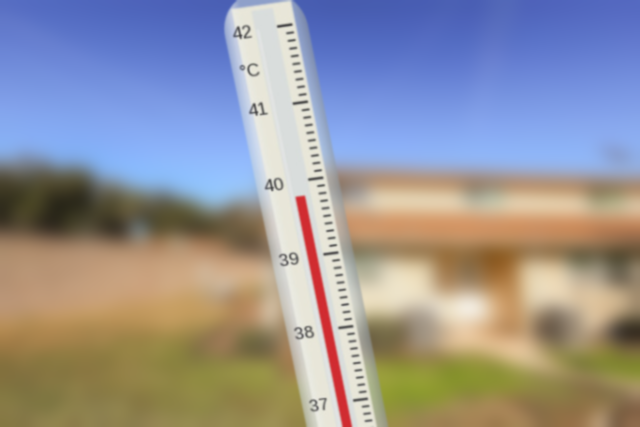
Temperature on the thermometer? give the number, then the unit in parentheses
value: 39.8 (°C)
